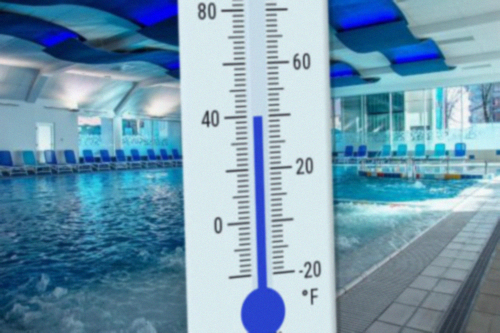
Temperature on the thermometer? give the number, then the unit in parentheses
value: 40 (°F)
